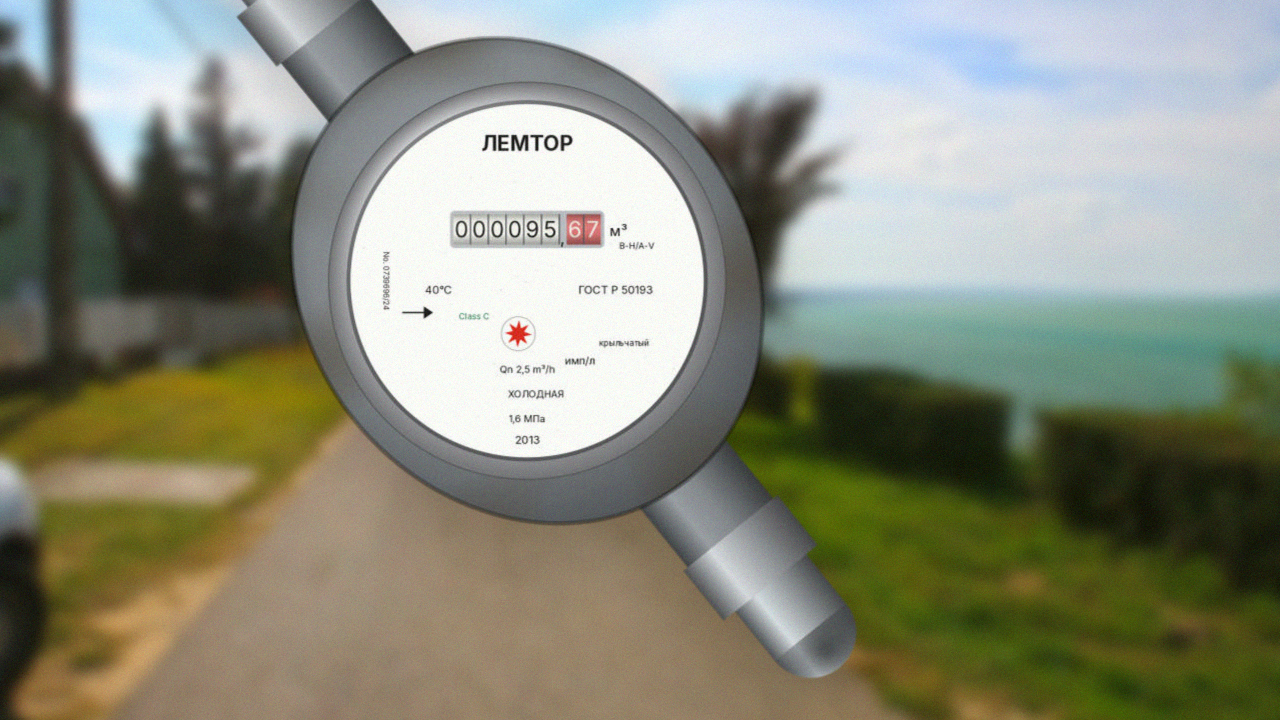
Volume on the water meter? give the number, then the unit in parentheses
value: 95.67 (m³)
